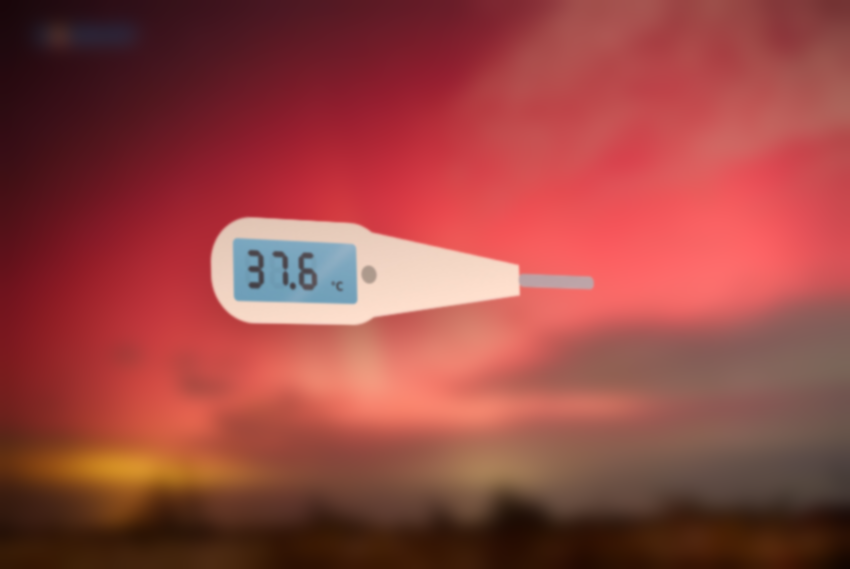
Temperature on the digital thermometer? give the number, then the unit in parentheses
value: 37.6 (°C)
